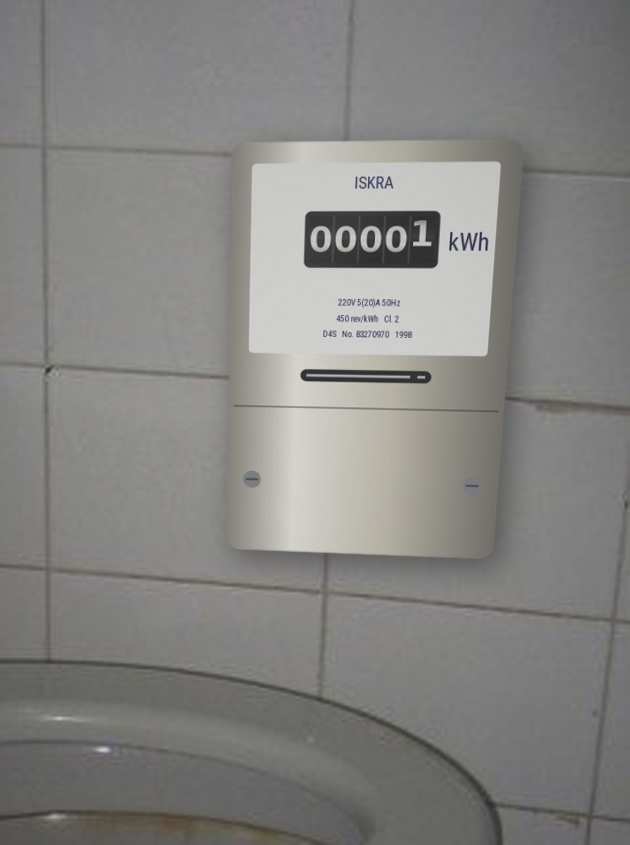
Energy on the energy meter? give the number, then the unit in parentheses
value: 1 (kWh)
